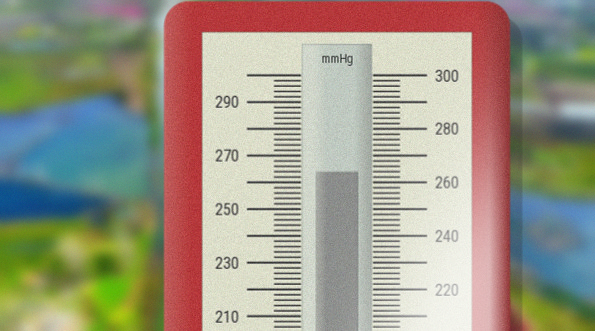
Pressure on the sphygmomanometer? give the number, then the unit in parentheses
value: 264 (mmHg)
